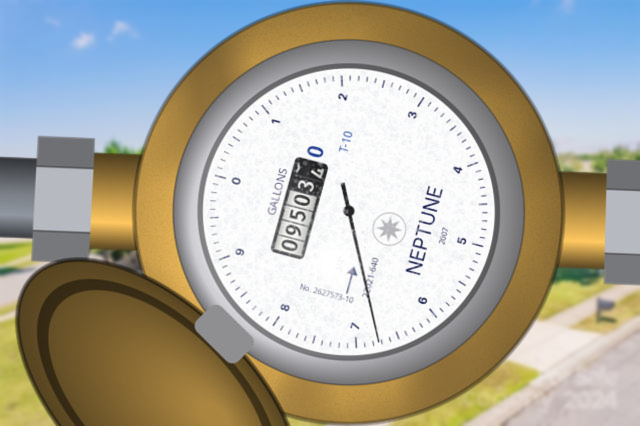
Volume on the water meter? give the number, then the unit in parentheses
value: 950336.7 (gal)
